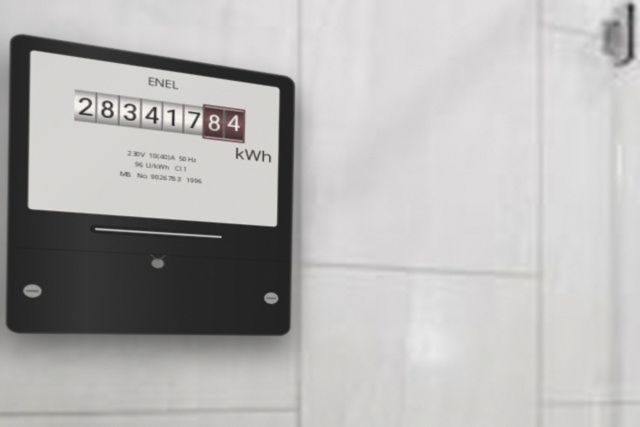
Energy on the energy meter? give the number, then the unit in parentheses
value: 283417.84 (kWh)
